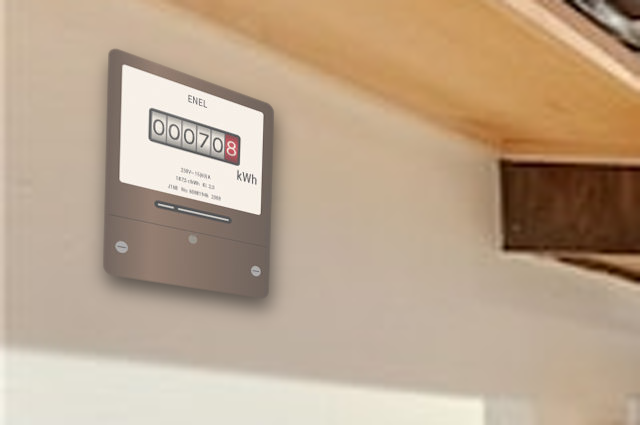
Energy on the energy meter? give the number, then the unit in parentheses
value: 70.8 (kWh)
